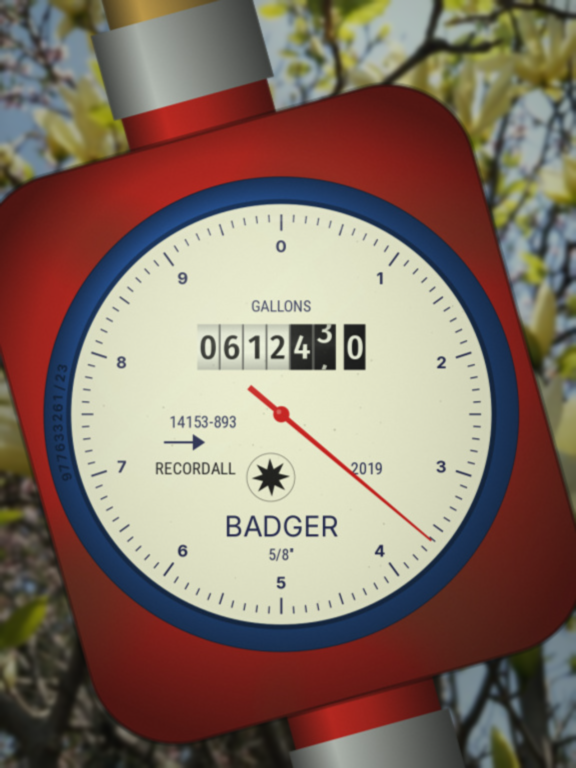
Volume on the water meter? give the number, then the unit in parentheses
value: 612433.6 (gal)
